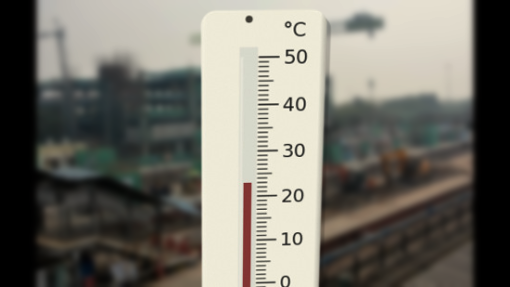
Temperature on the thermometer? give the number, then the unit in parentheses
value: 23 (°C)
